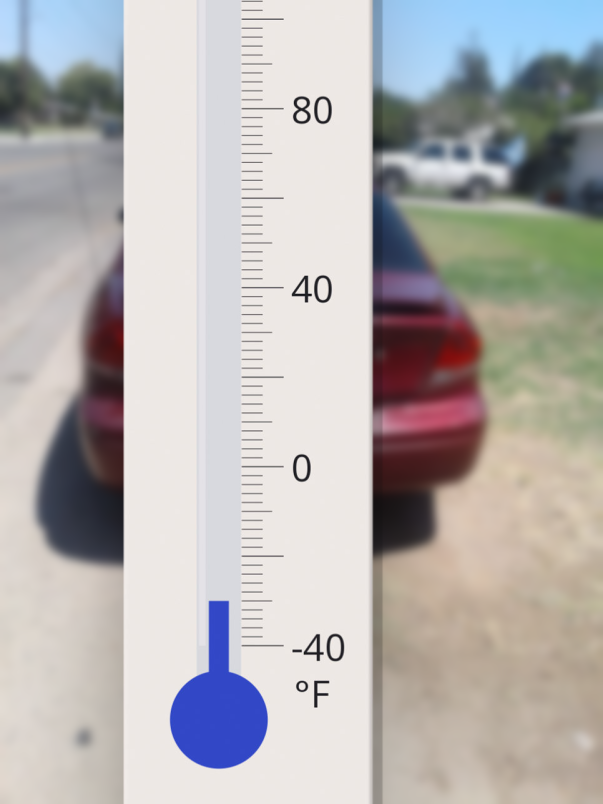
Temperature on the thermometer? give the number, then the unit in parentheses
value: -30 (°F)
